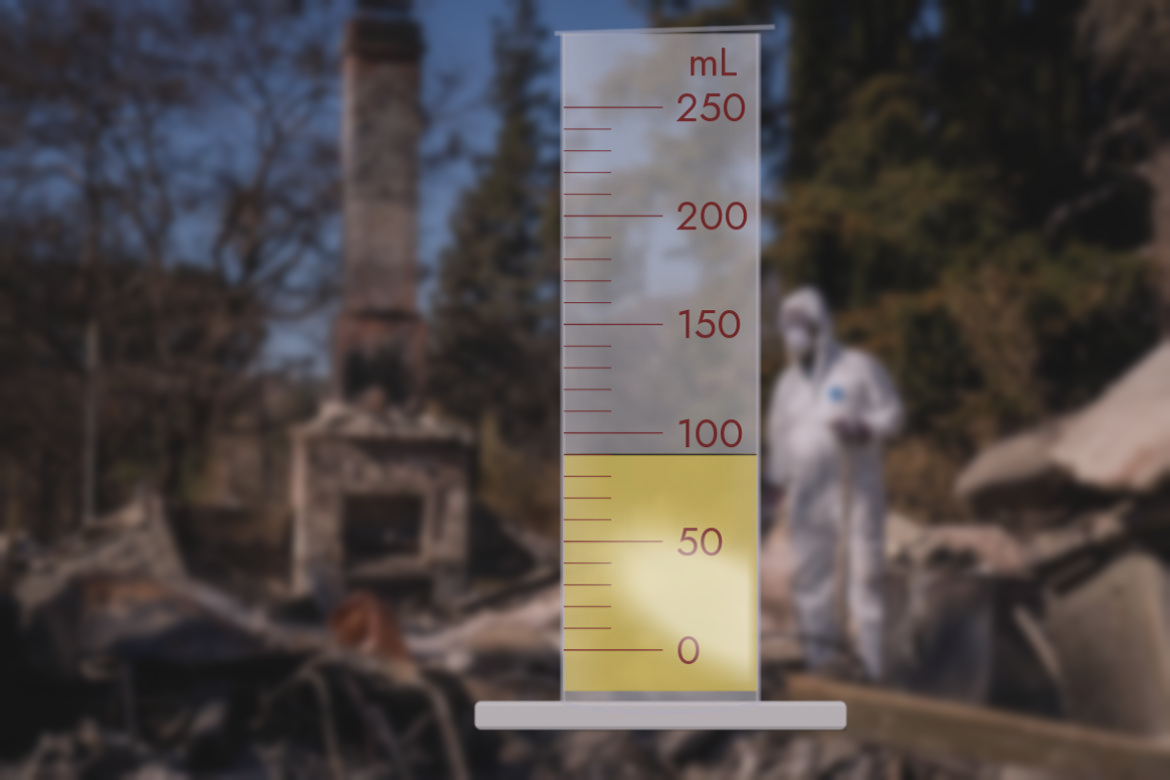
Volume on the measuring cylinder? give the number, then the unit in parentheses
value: 90 (mL)
